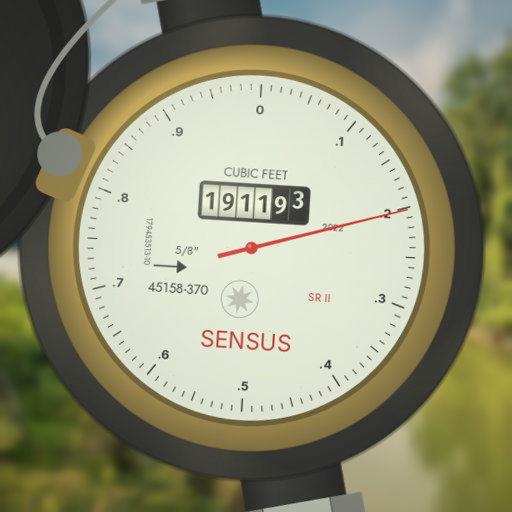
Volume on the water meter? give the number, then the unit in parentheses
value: 191193.20 (ft³)
